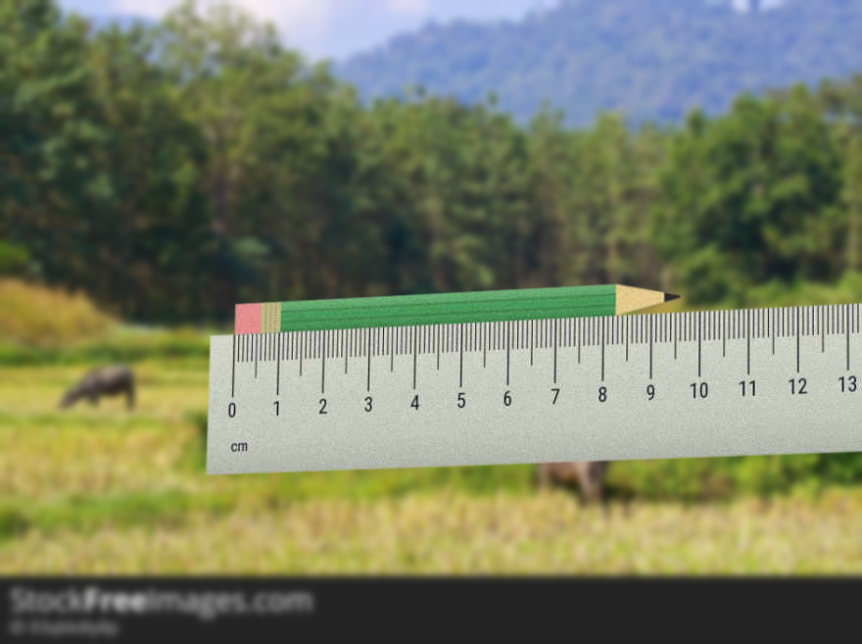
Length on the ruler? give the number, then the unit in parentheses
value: 9.6 (cm)
